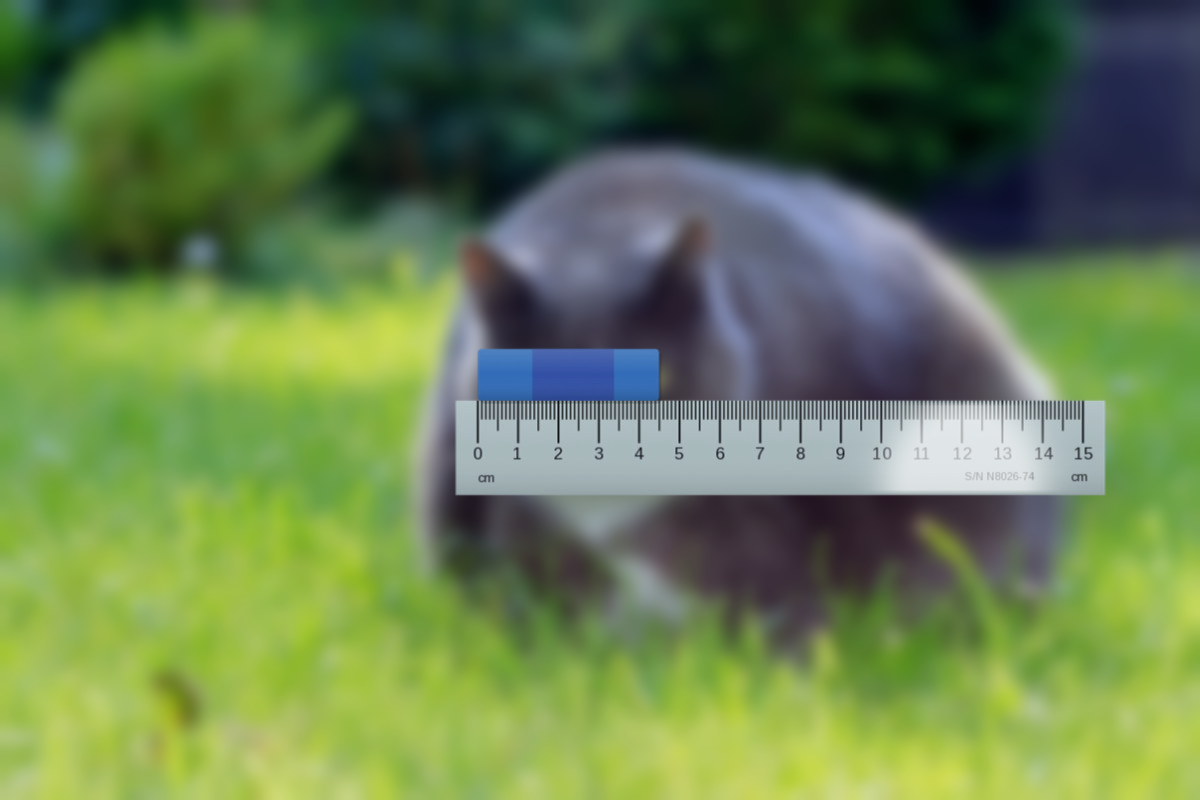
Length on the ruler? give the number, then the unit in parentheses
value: 4.5 (cm)
